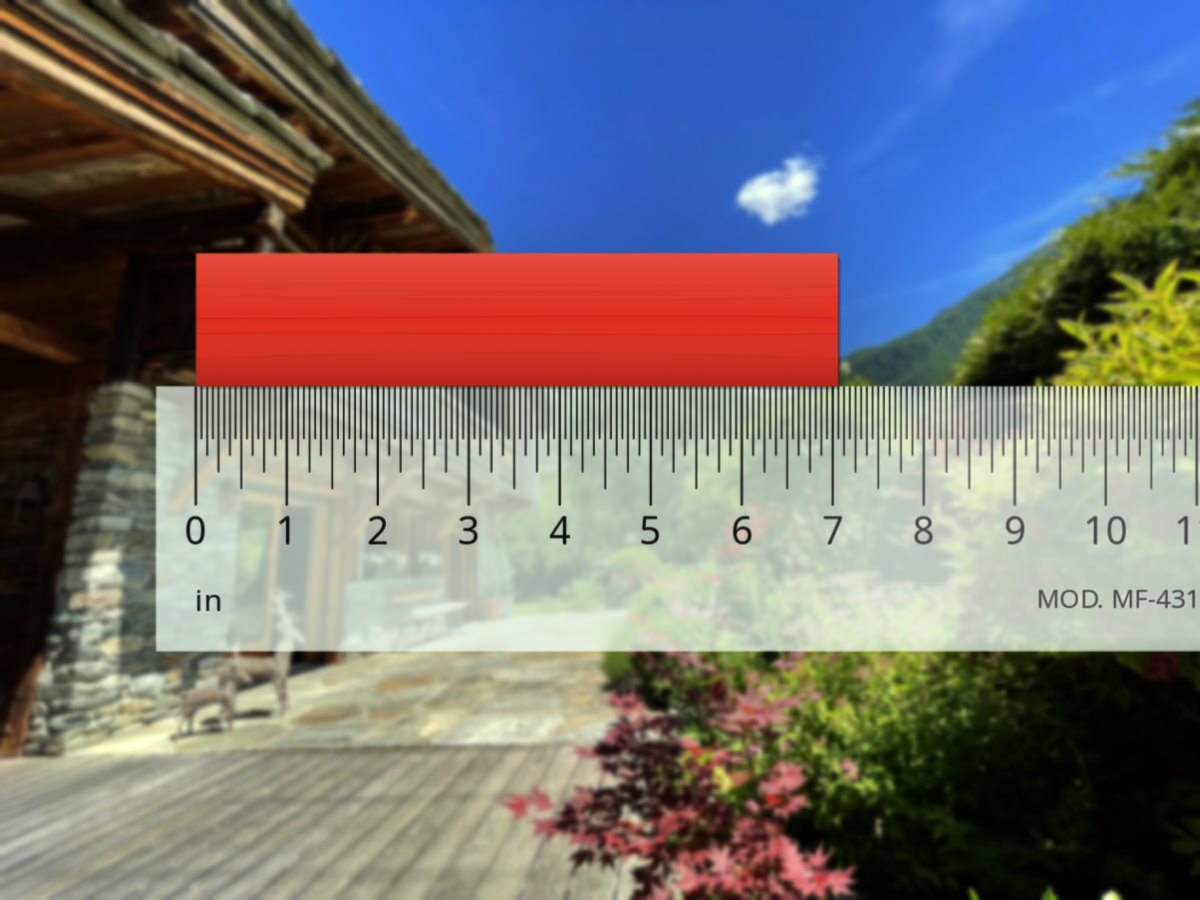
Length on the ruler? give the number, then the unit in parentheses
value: 7.0625 (in)
